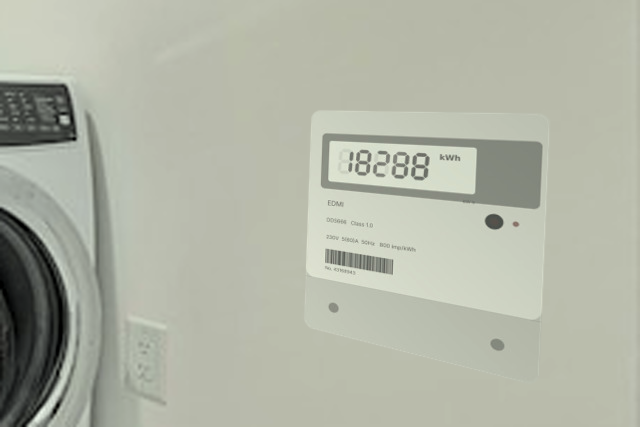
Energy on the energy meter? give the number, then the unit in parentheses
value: 18288 (kWh)
